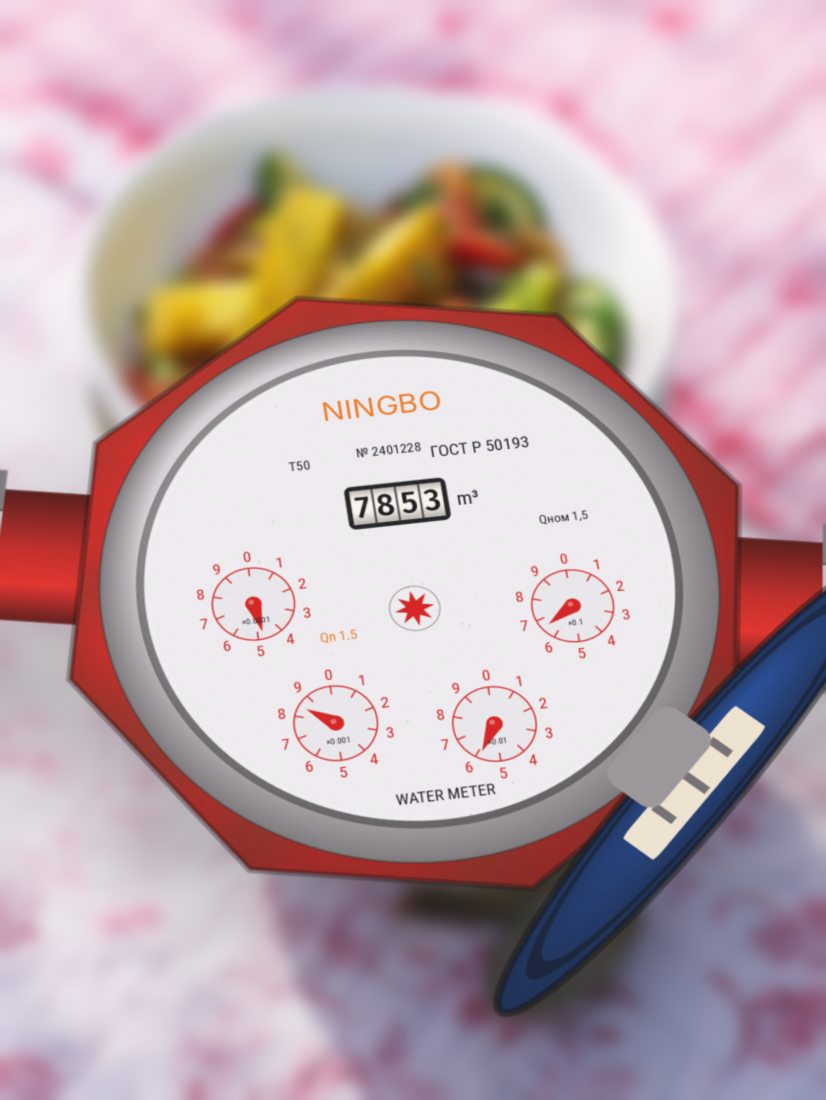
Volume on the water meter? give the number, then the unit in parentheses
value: 7853.6584 (m³)
